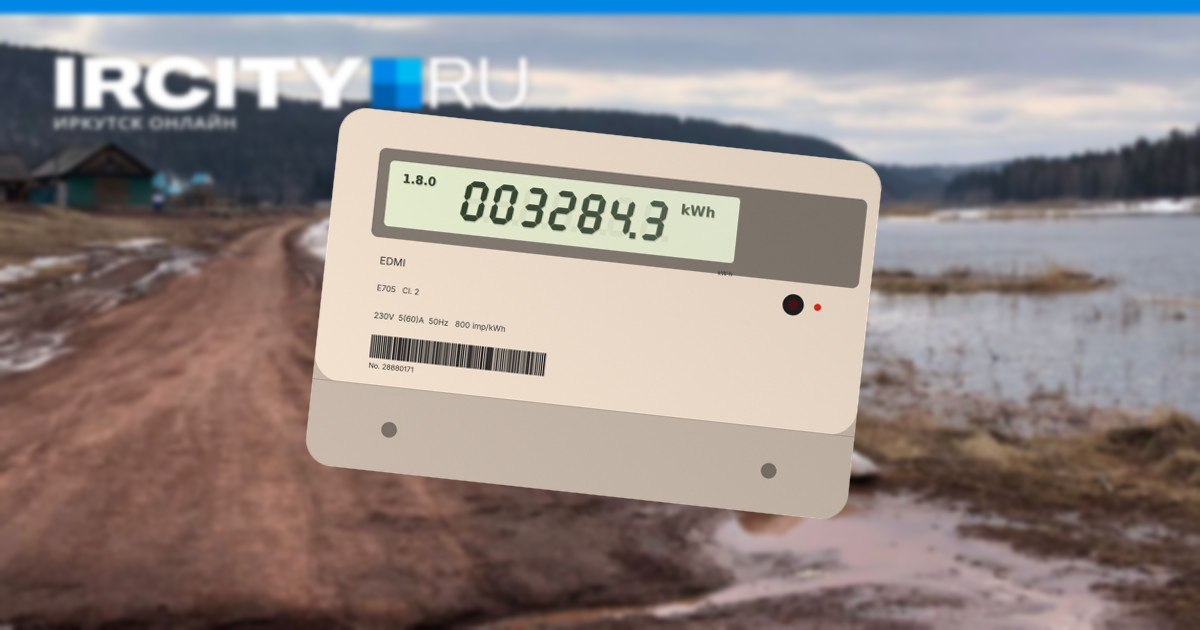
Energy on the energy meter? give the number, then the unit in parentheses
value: 3284.3 (kWh)
